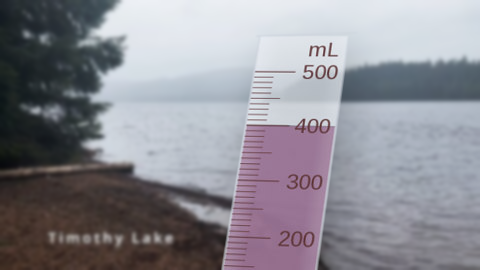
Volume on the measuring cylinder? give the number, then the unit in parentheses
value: 400 (mL)
